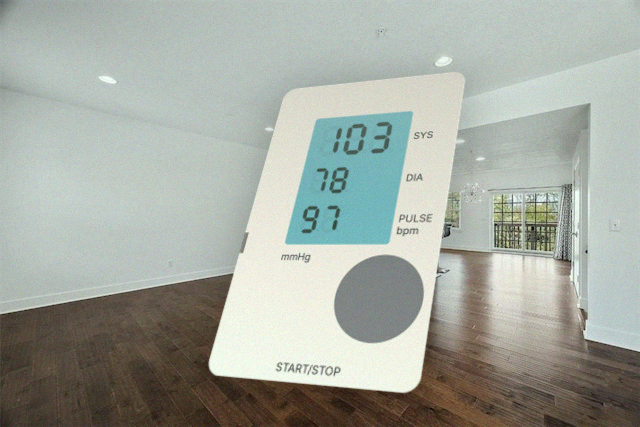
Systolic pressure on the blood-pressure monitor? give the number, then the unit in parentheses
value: 103 (mmHg)
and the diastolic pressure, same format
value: 78 (mmHg)
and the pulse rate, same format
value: 97 (bpm)
